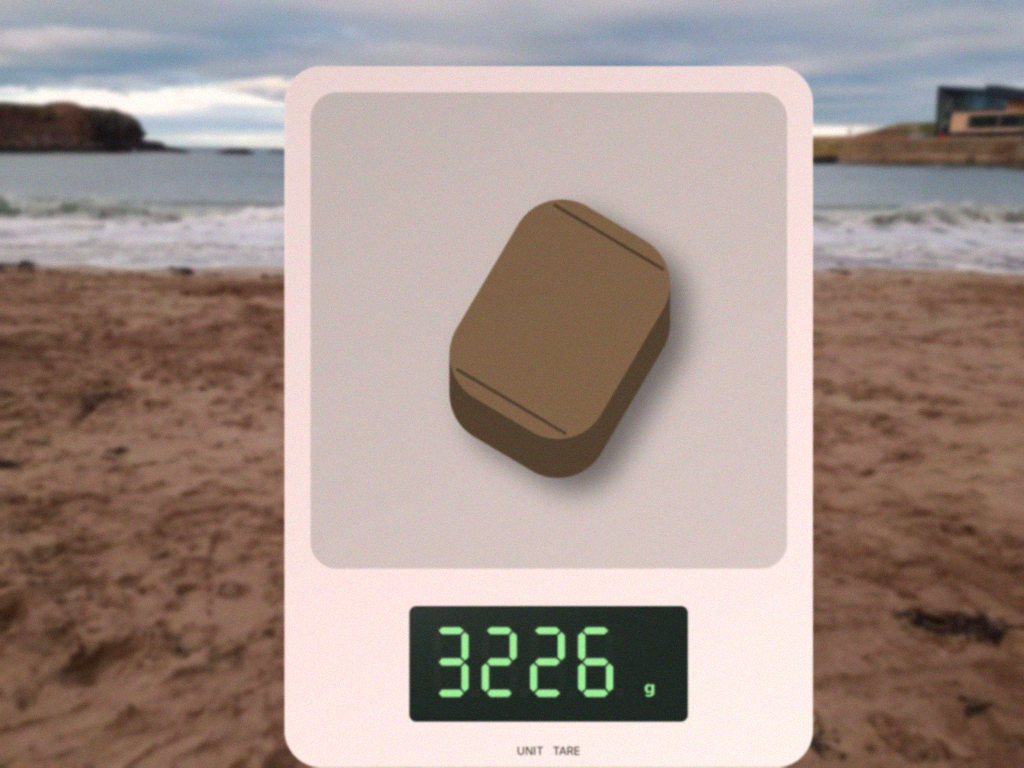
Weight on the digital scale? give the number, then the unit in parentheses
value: 3226 (g)
